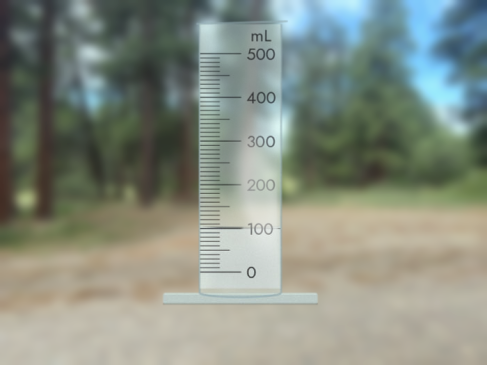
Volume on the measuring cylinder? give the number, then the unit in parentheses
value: 100 (mL)
